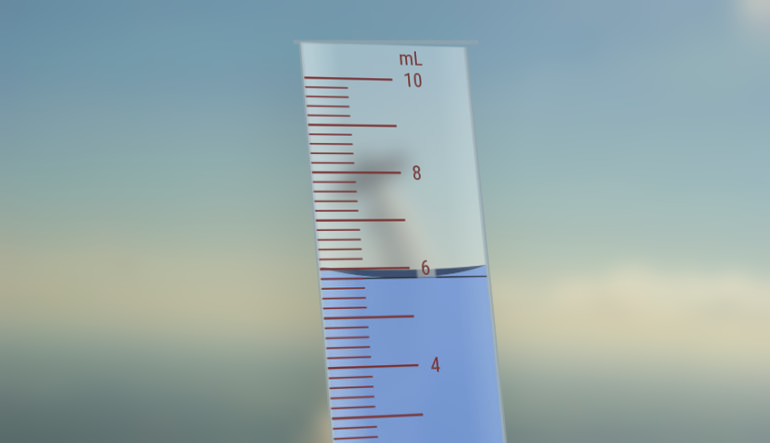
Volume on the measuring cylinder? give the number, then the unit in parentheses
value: 5.8 (mL)
